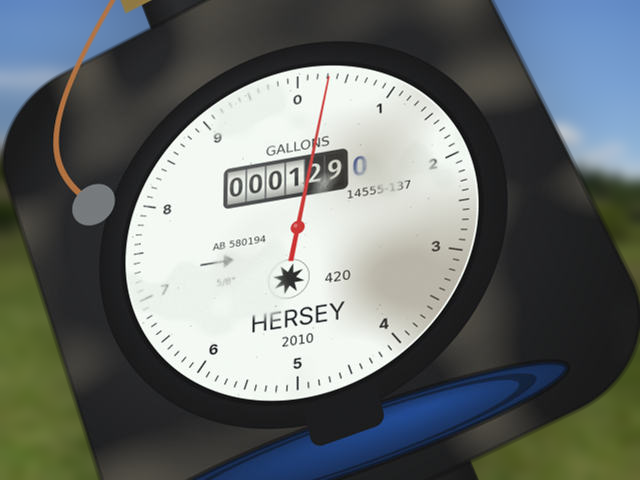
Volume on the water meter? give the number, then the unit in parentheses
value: 1290.3 (gal)
